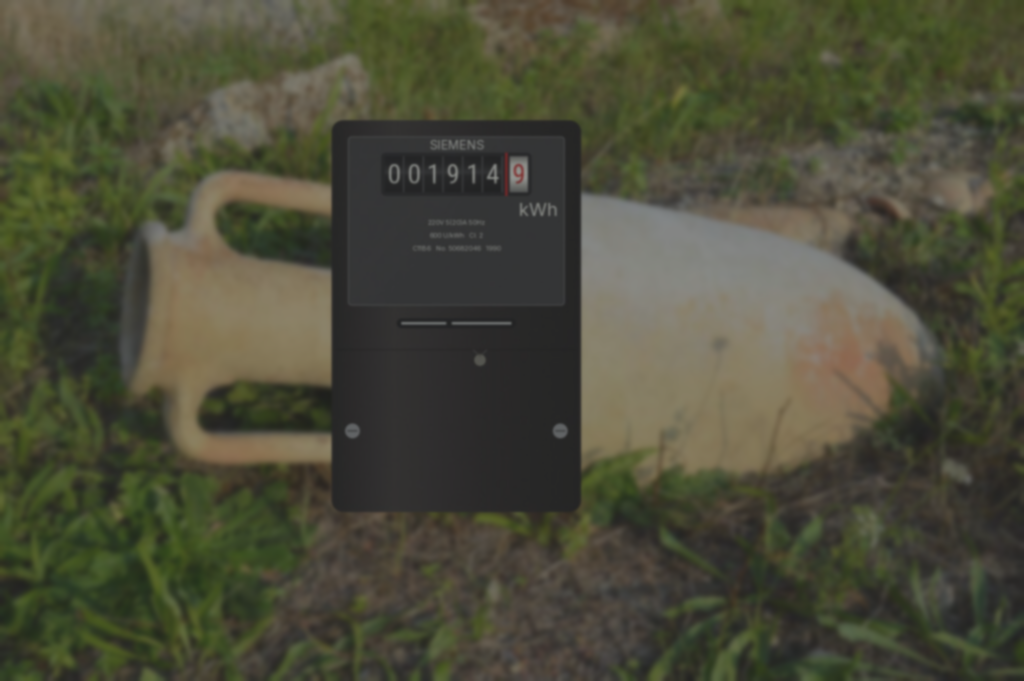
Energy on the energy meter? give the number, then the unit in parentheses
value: 1914.9 (kWh)
